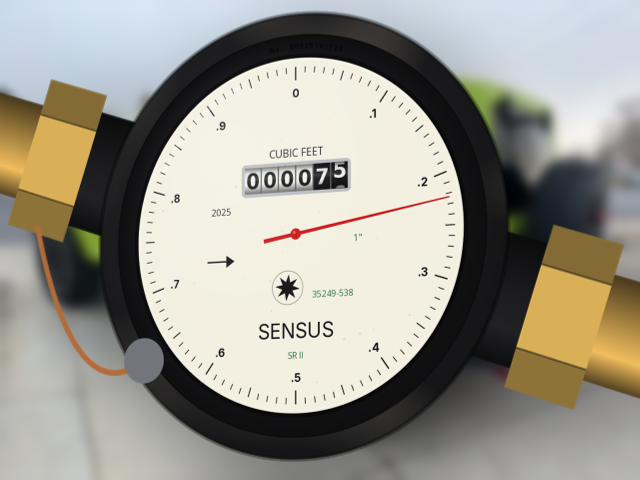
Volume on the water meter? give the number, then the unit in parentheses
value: 75.22 (ft³)
